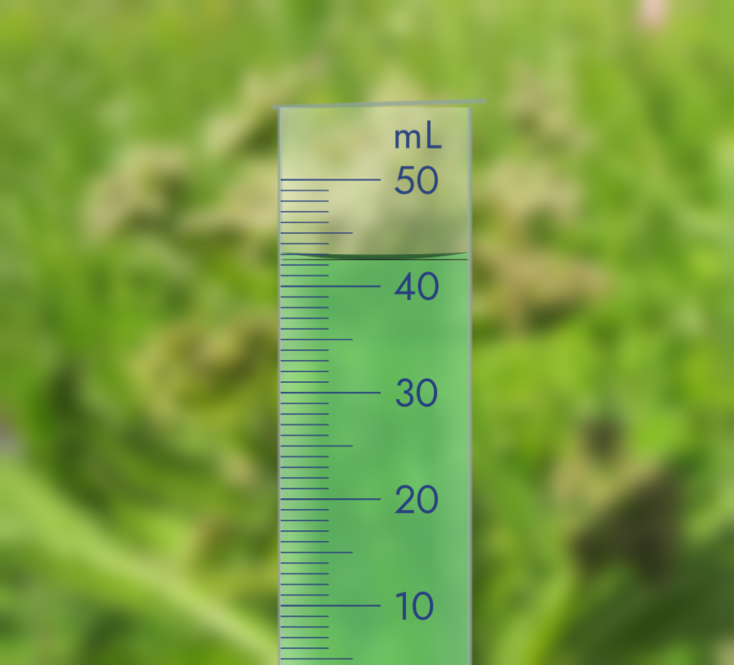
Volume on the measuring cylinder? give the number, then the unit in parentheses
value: 42.5 (mL)
